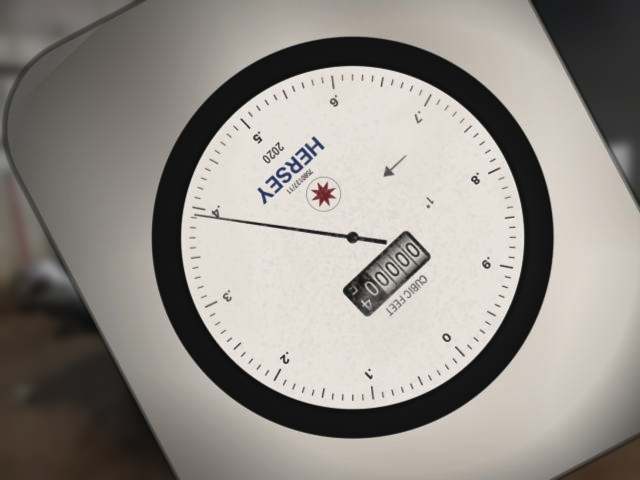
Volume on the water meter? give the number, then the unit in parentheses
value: 4.39 (ft³)
